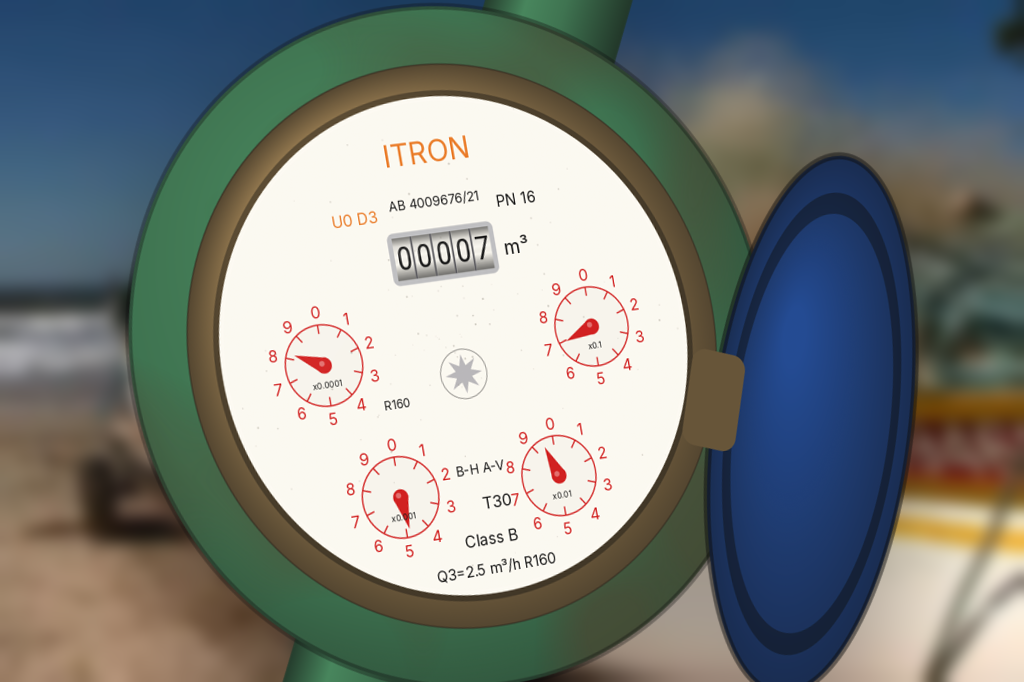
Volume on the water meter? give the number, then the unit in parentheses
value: 7.6948 (m³)
